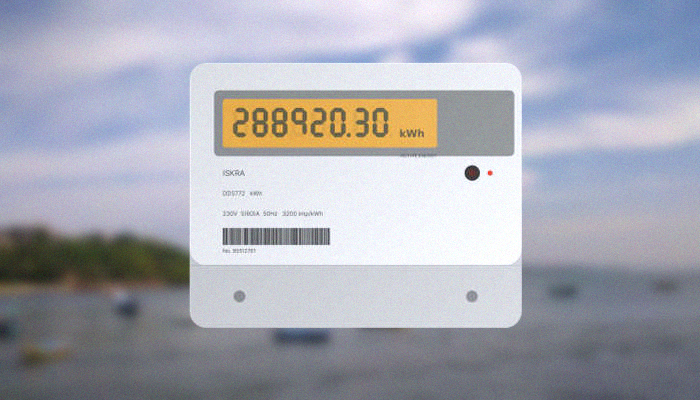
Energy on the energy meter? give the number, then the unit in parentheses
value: 288920.30 (kWh)
